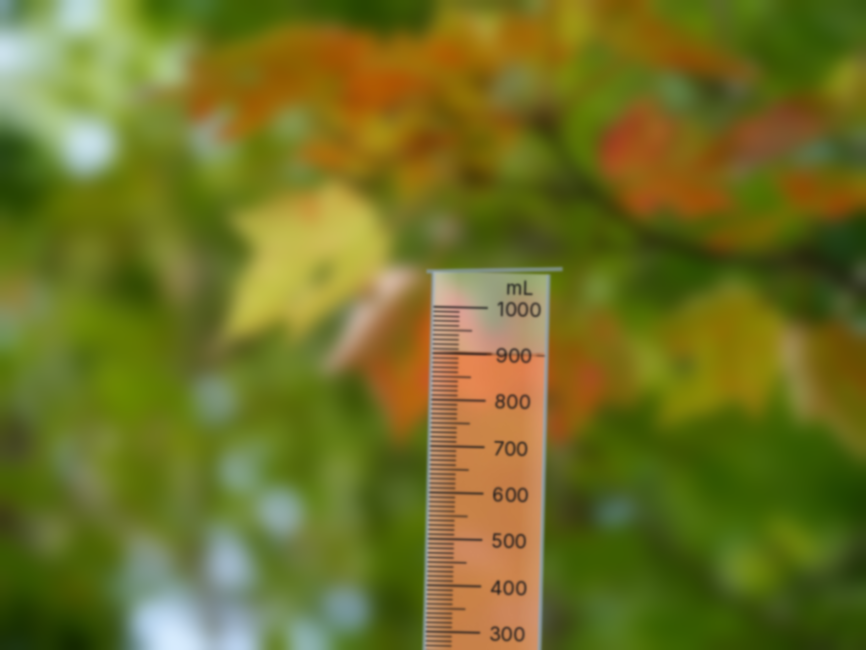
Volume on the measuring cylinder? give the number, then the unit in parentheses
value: 900 (mL)
